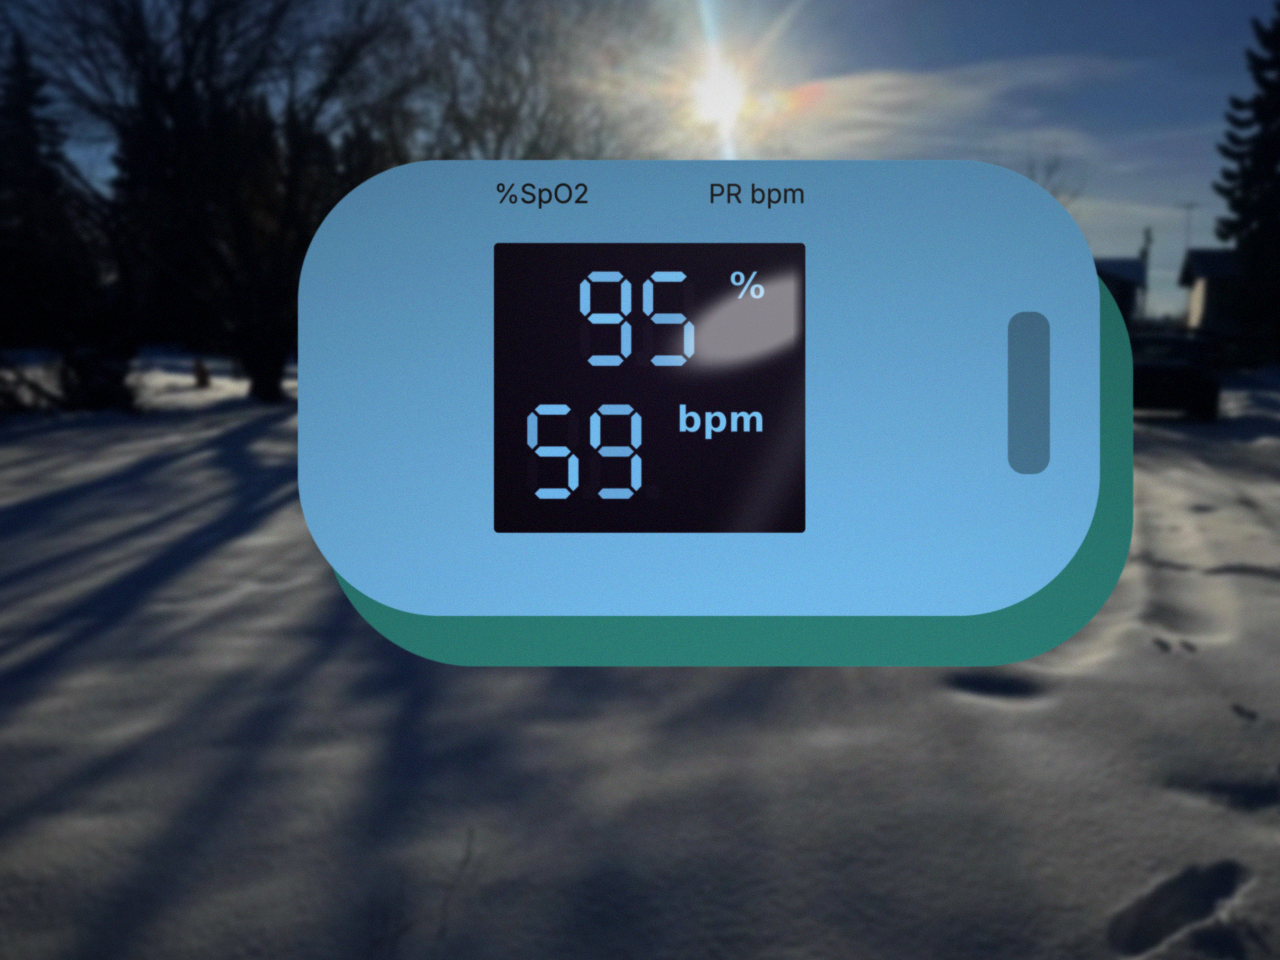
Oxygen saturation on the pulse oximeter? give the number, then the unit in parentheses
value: 95 (%)
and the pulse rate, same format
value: 59 (bpm)
